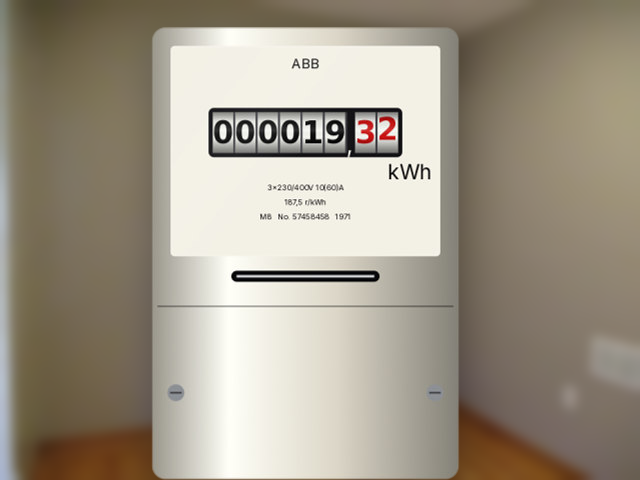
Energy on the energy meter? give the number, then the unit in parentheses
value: 19.32 (kWh)
